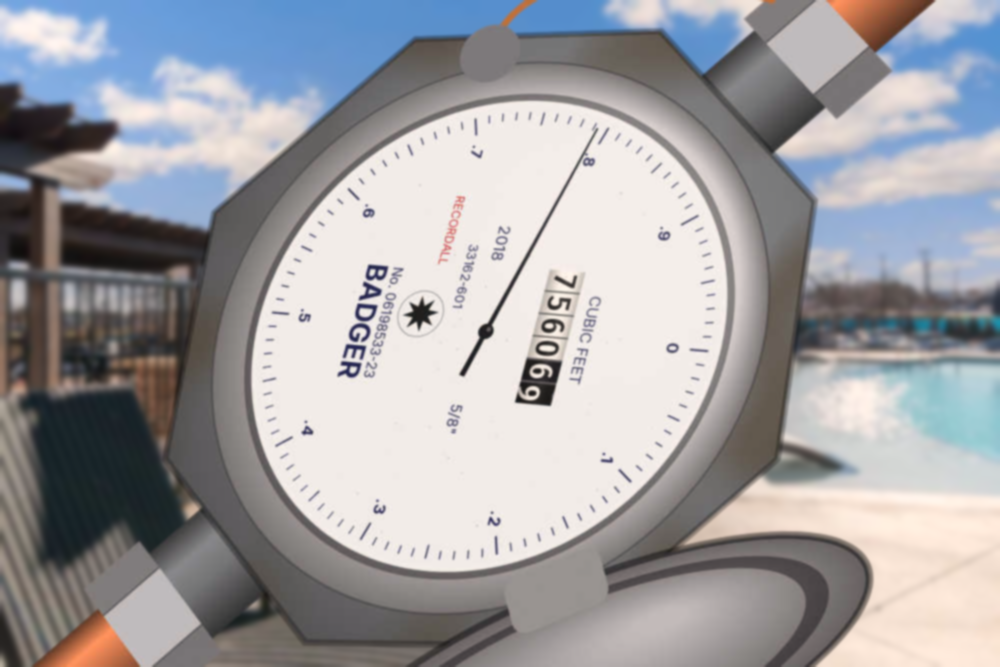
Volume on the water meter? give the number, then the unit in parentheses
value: 756068.79 (ft³)
